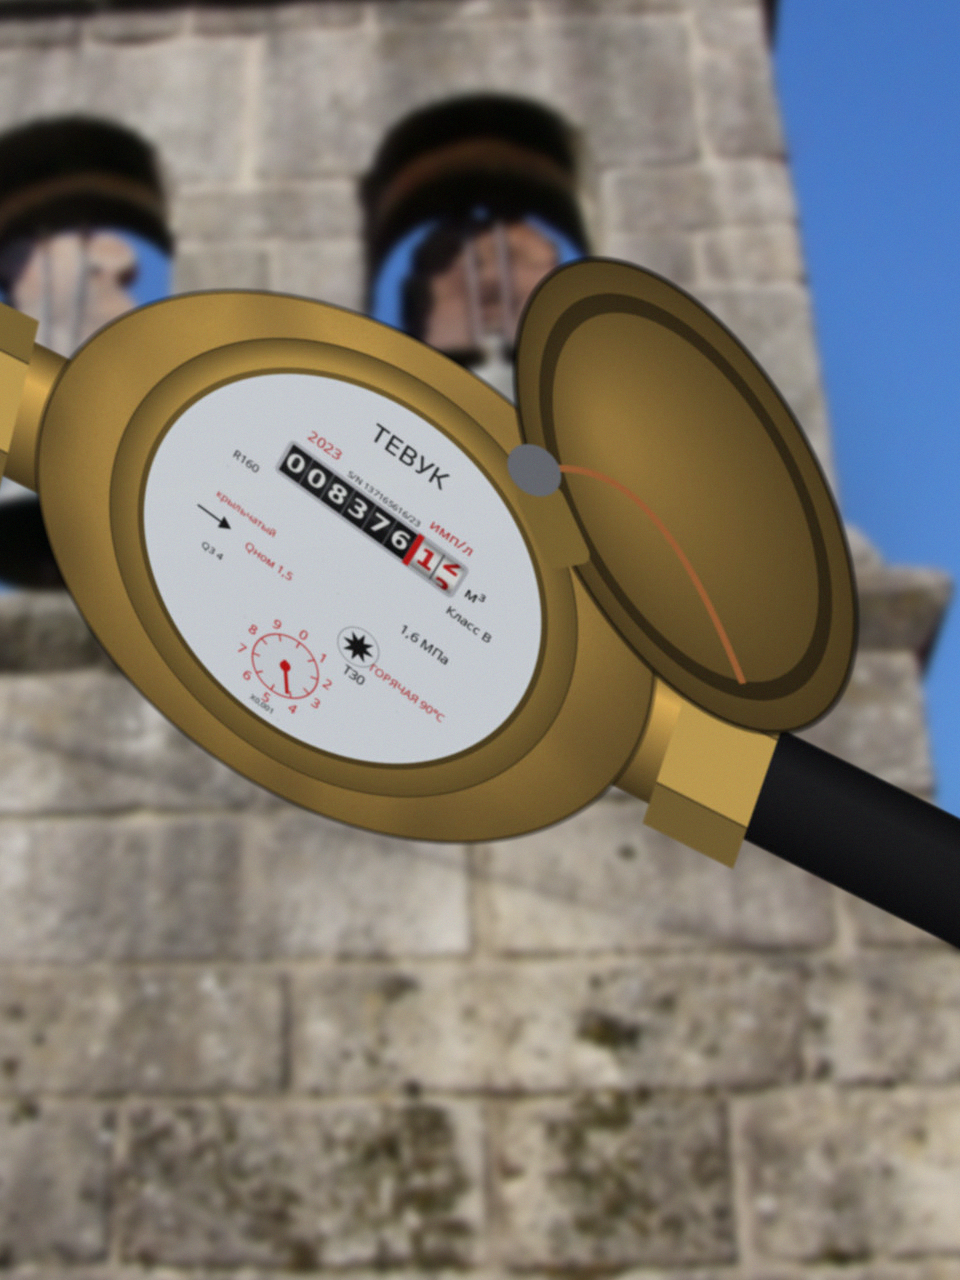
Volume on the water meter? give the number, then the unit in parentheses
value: 8376.124 (m³)
